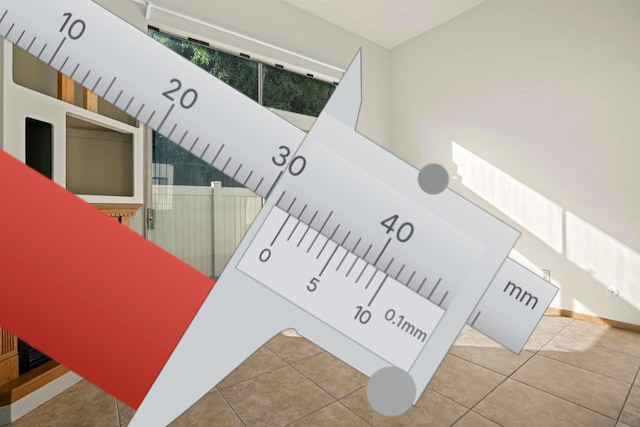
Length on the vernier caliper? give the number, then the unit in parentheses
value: 32.3 (mm)
